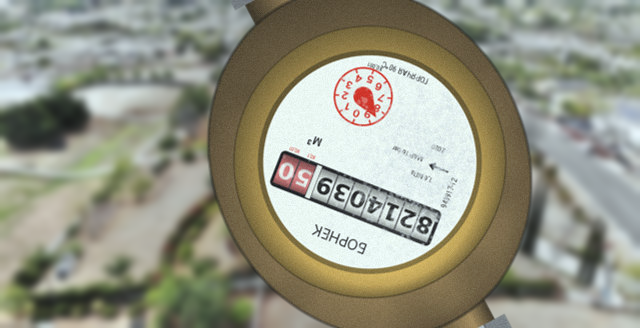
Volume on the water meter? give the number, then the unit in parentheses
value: 8214039.508 (m³)
